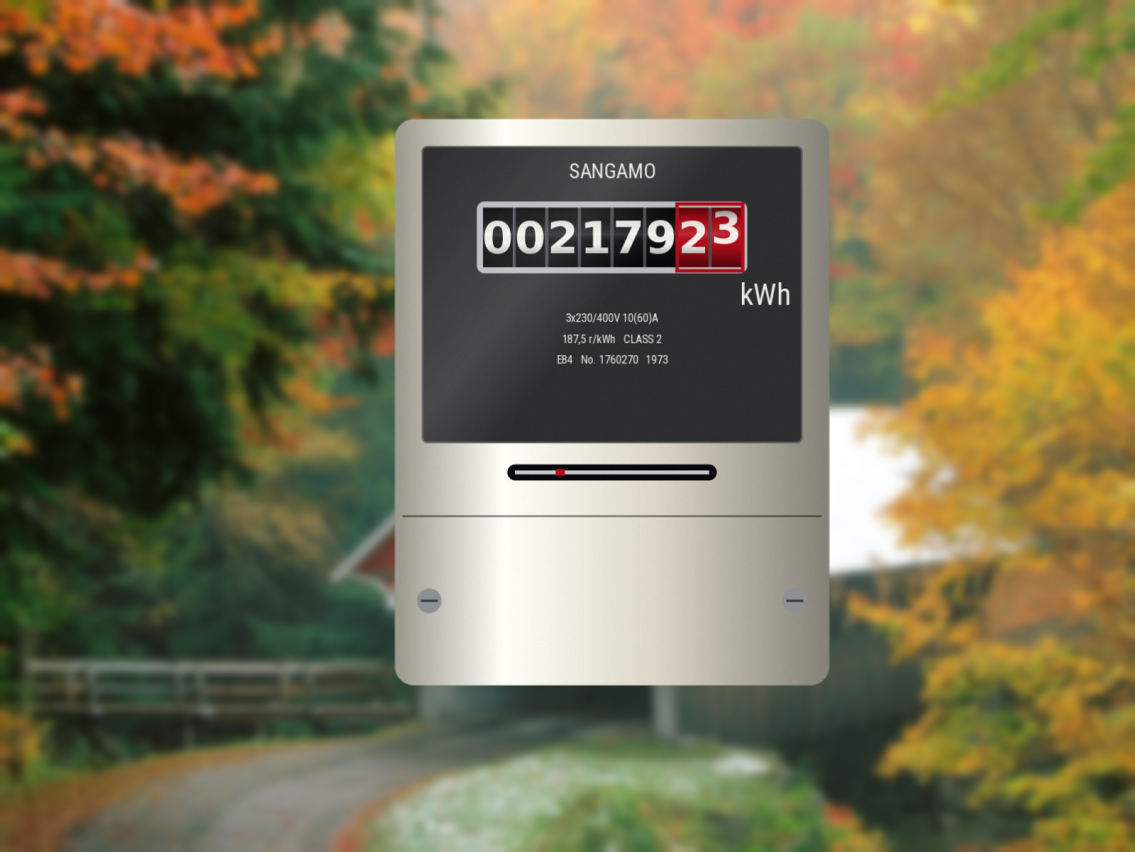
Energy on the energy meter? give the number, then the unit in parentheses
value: 2179.23 (kWh)
